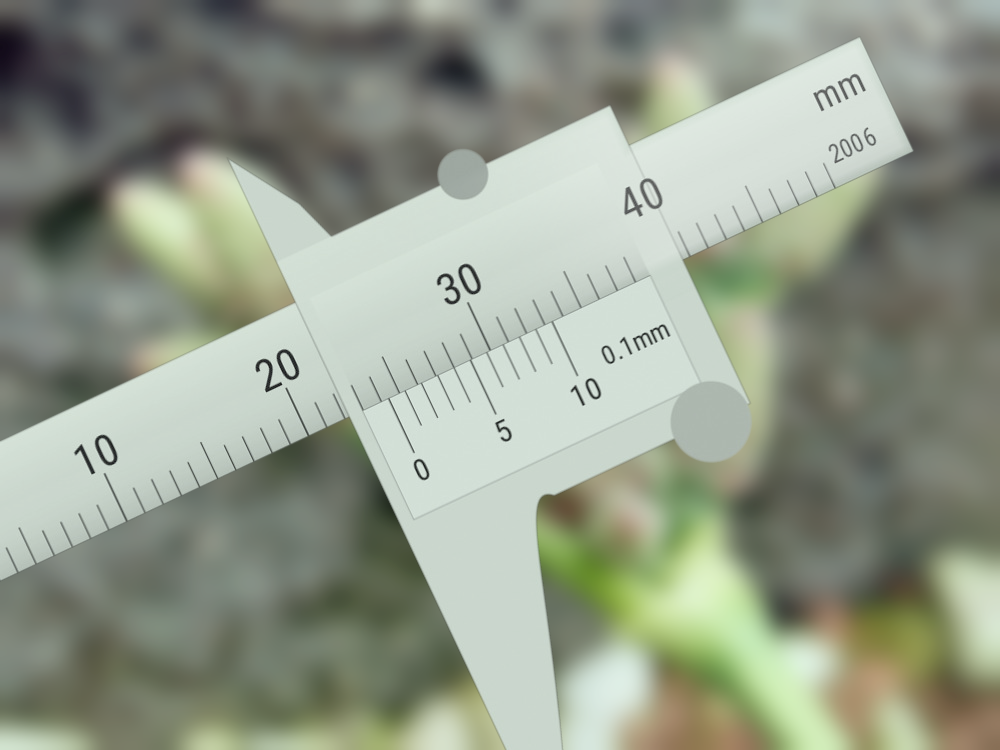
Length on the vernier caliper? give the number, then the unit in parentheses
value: 24.4 (mm)
